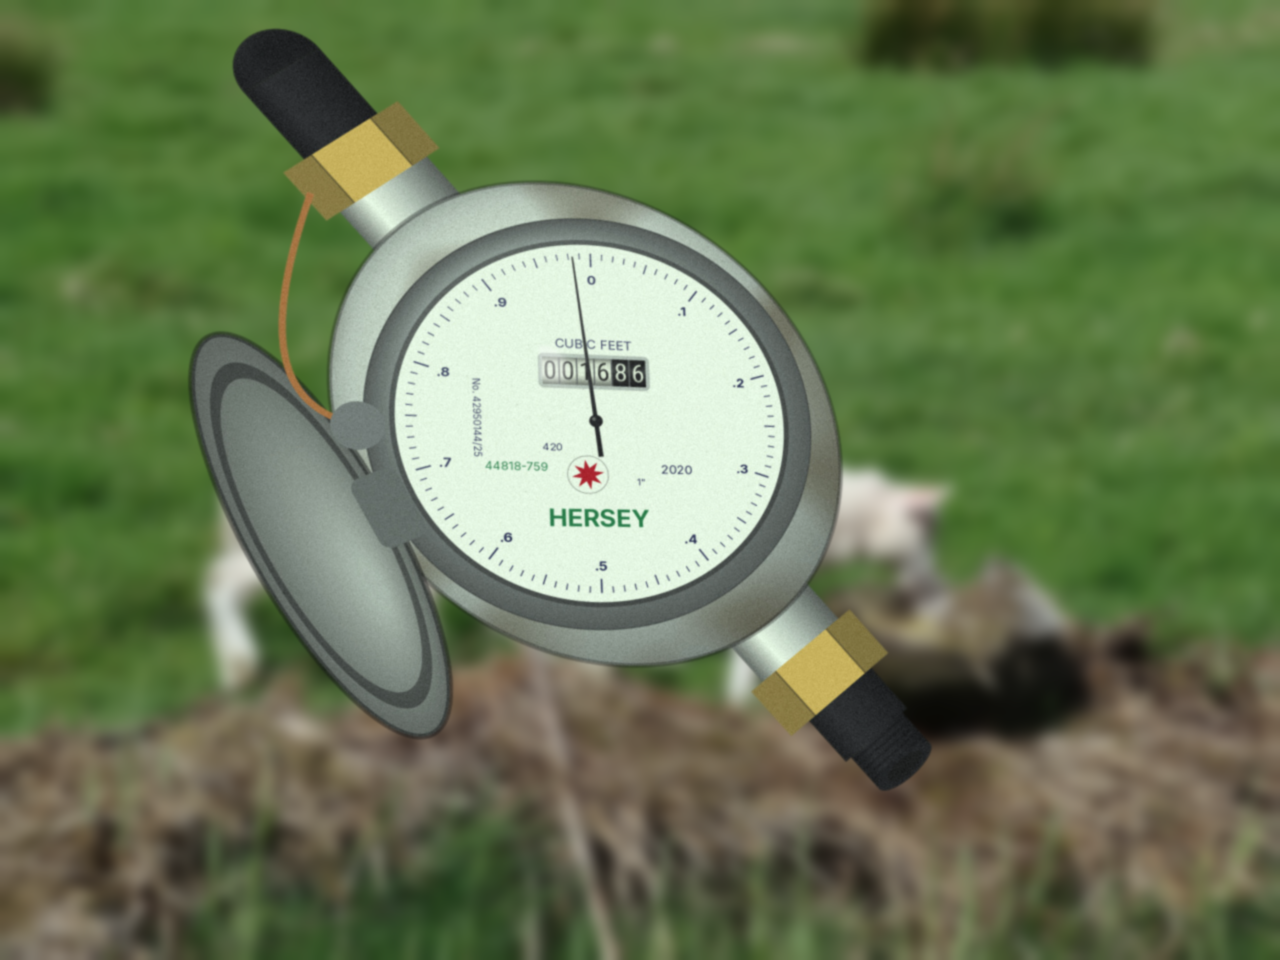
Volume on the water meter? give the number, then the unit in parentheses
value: 1685.98 (ft³)
